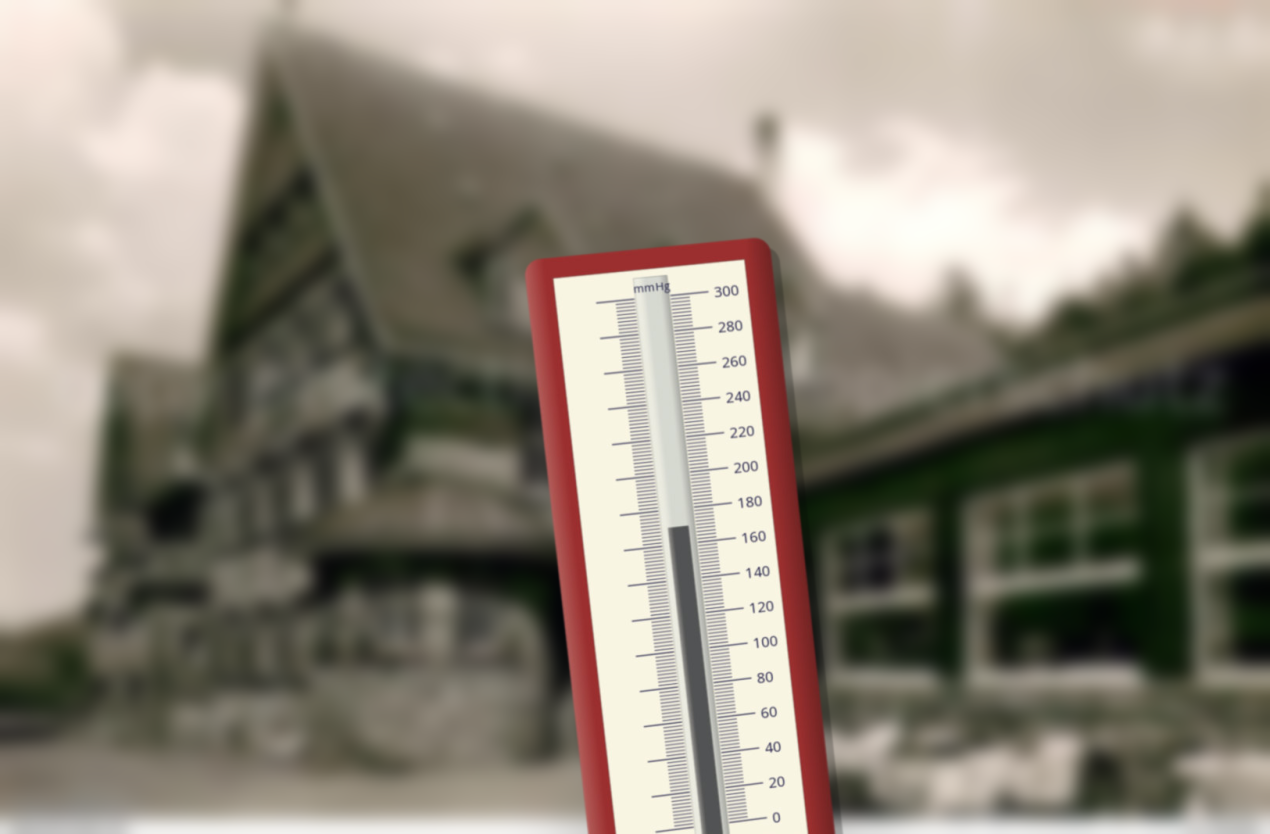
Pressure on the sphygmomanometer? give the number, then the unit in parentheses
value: 170 (mmHg)
